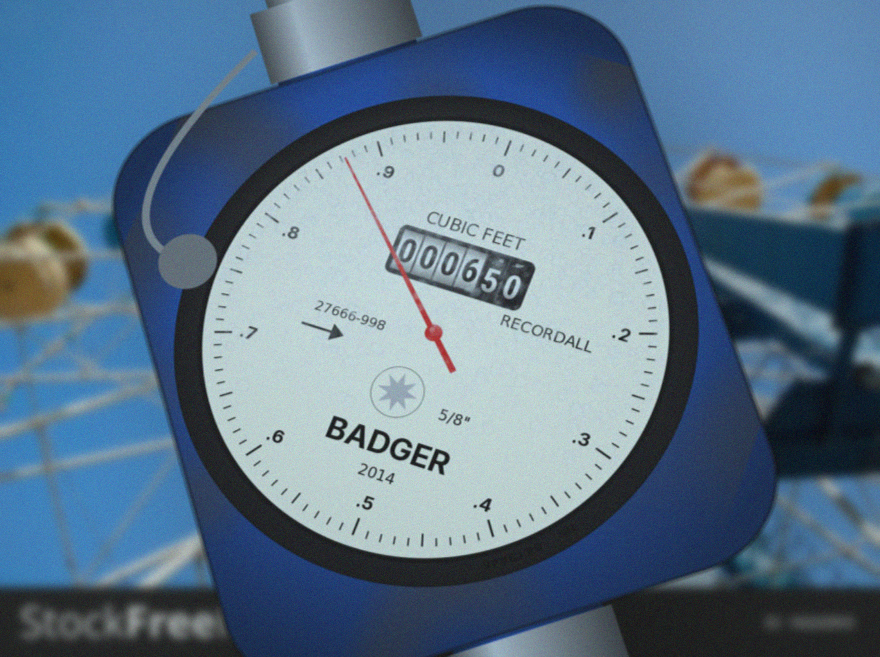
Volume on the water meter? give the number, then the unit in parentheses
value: 649.87 (ft³)
